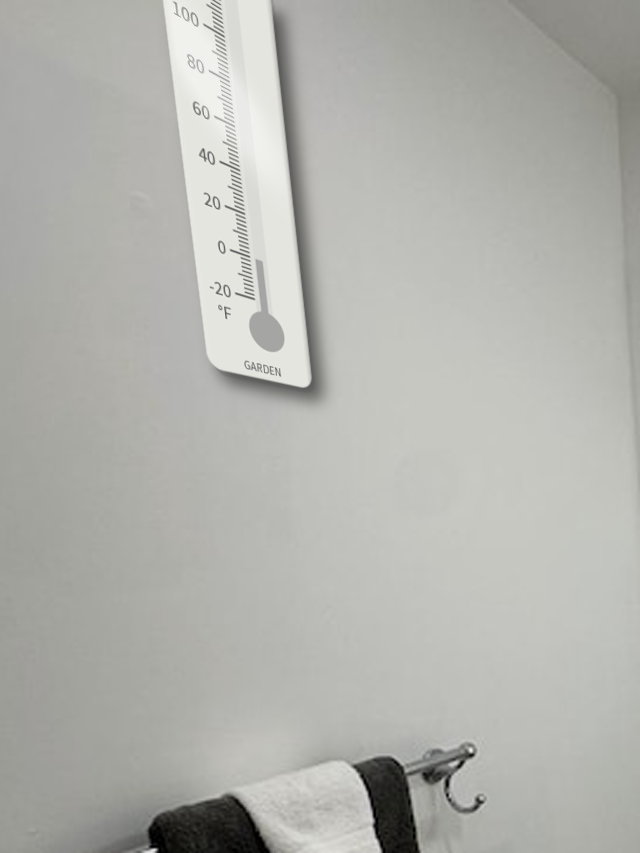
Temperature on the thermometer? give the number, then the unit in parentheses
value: 0 (°F)
